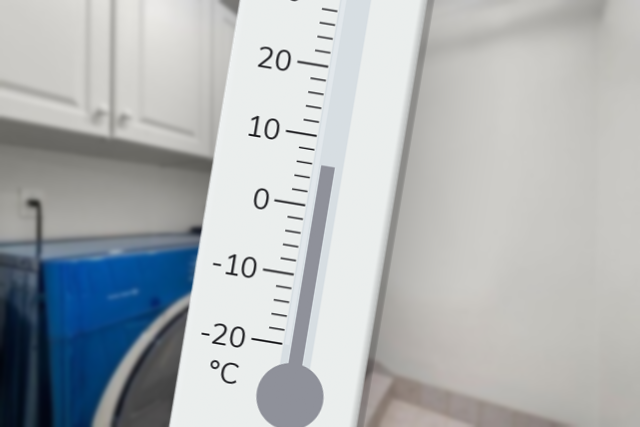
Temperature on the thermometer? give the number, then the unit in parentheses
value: 6 (°C)
